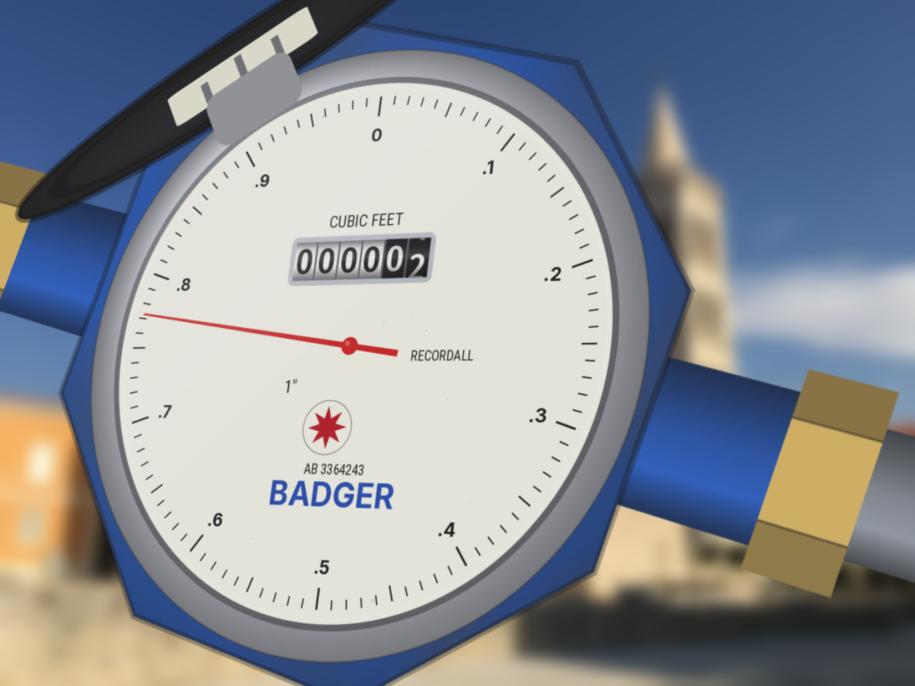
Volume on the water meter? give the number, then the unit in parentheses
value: 1.77 (ft³)
